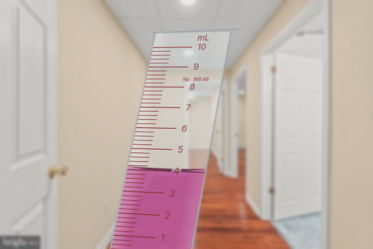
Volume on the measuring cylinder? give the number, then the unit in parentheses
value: 4 (mL)
